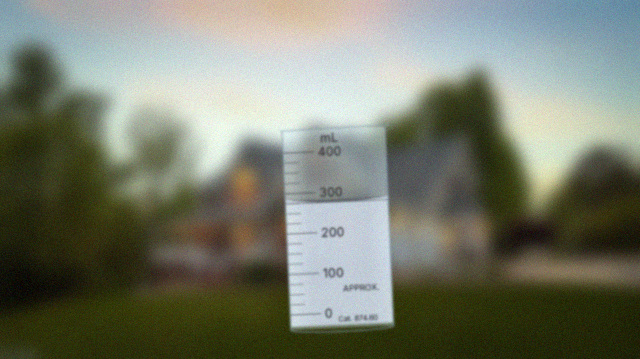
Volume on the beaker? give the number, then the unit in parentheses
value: 275 (mL)
